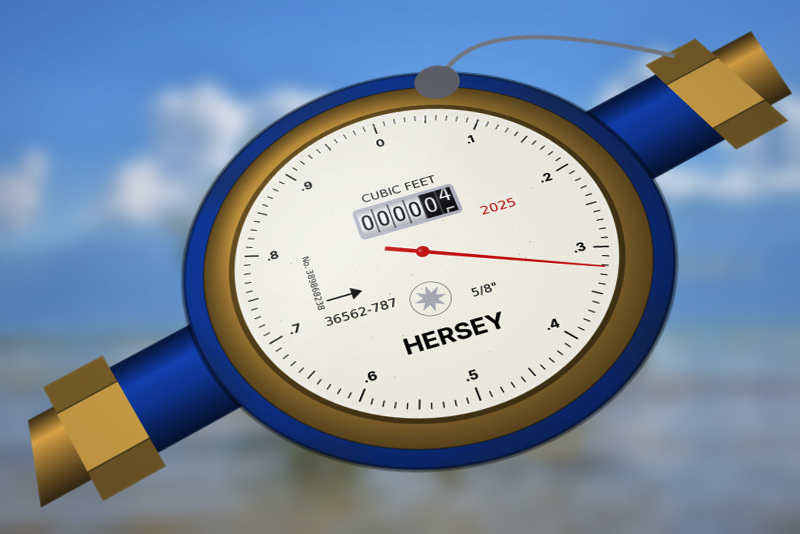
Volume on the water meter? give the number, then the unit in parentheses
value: 4.32 (ft³)
